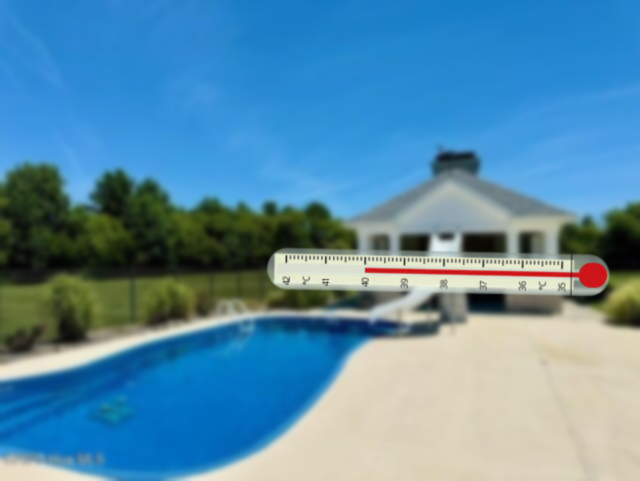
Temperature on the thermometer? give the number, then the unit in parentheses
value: 40 (°C)
